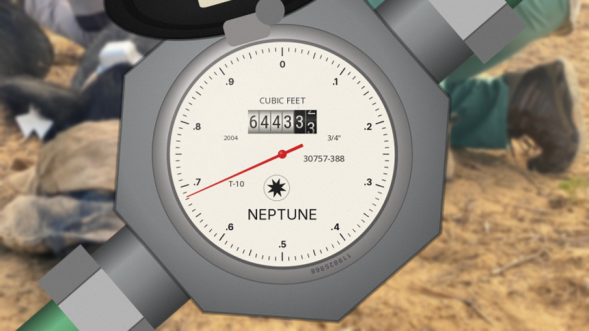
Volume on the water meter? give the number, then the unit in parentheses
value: 644332.68 (ft³)
